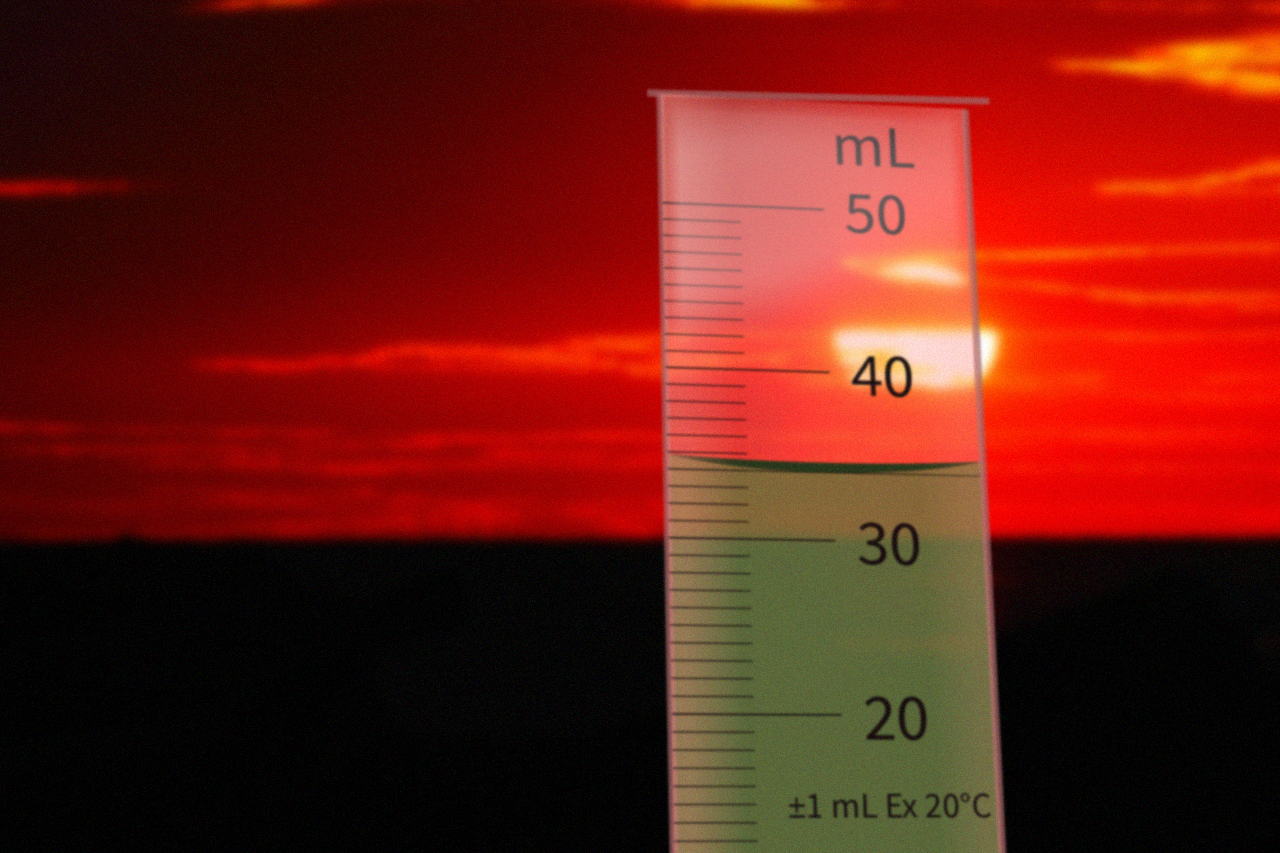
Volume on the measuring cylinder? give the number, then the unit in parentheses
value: 34 (mL)
